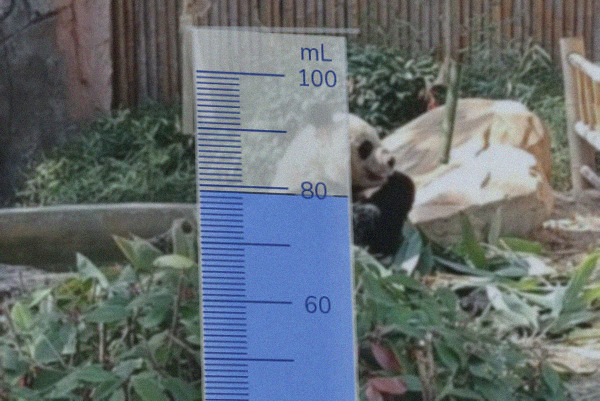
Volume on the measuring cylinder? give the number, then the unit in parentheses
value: 79 (mL)
